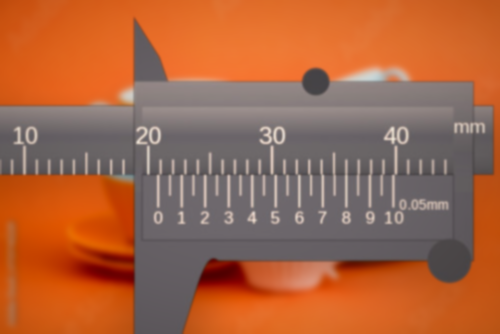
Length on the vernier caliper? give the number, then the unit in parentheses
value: 20.8 (mm)
